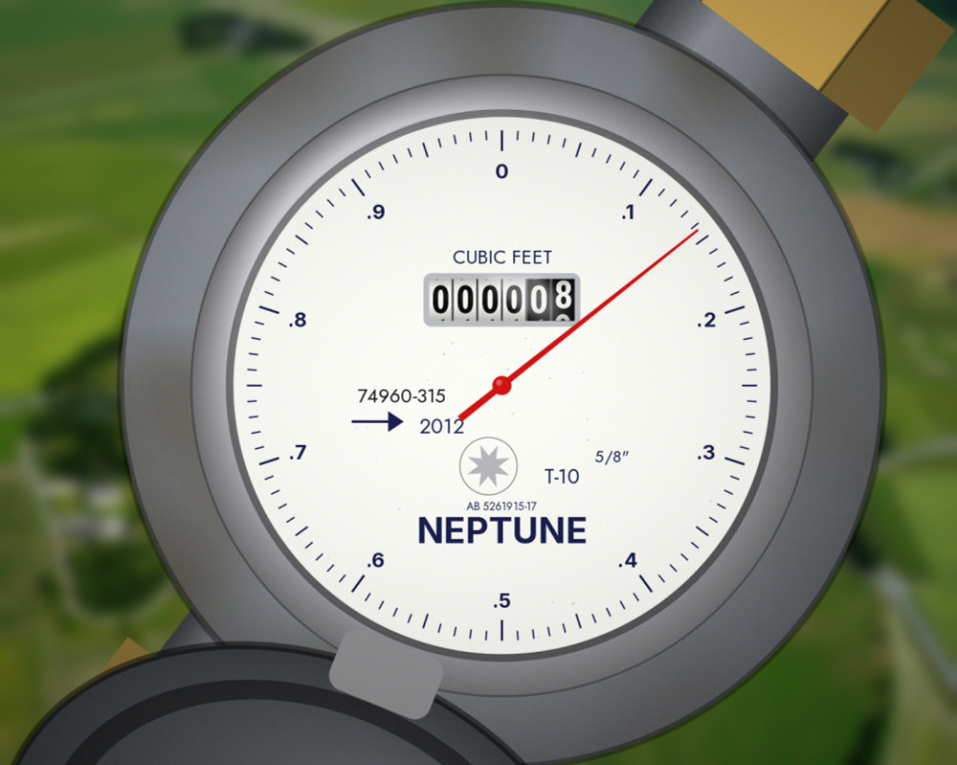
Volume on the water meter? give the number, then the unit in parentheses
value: 8.14 (ft³)
